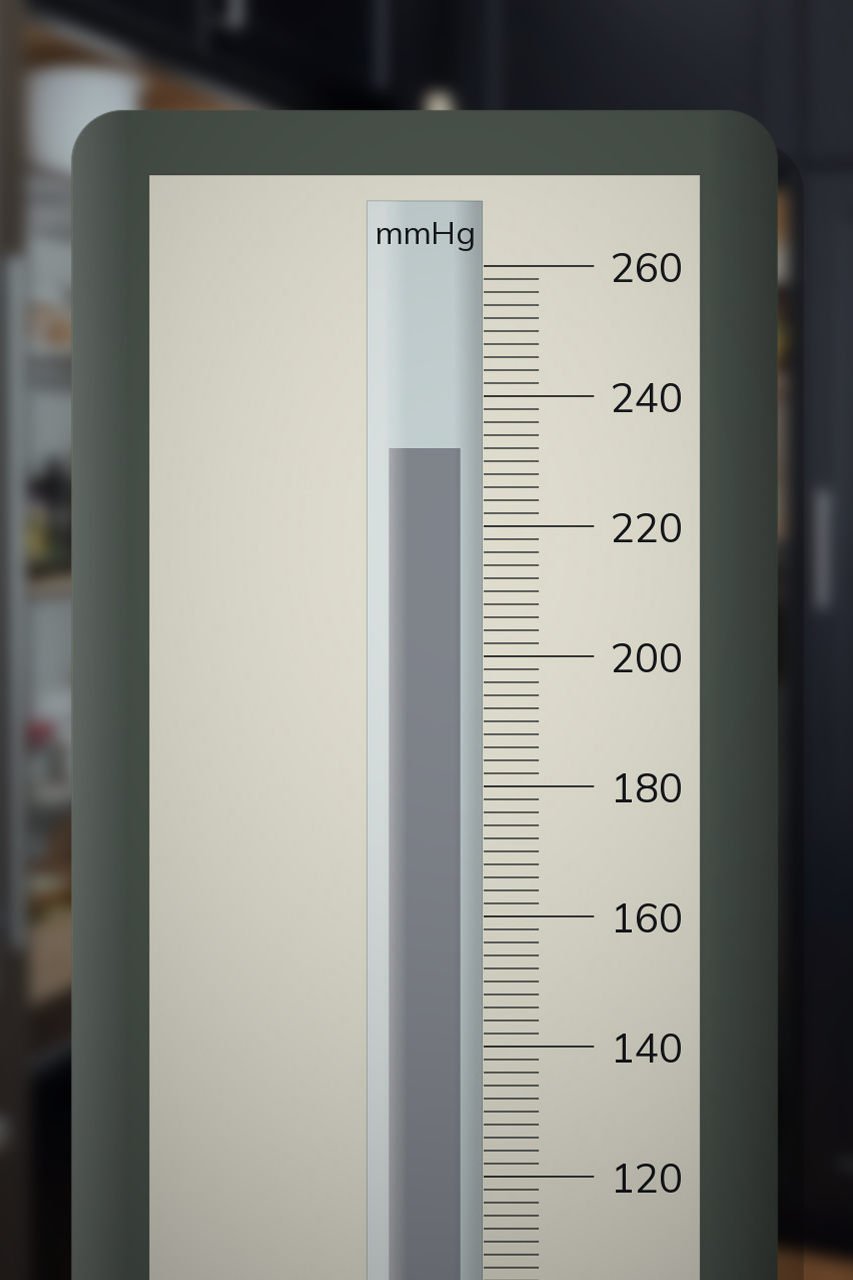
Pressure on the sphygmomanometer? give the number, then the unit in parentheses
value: 232 (mmHg)
